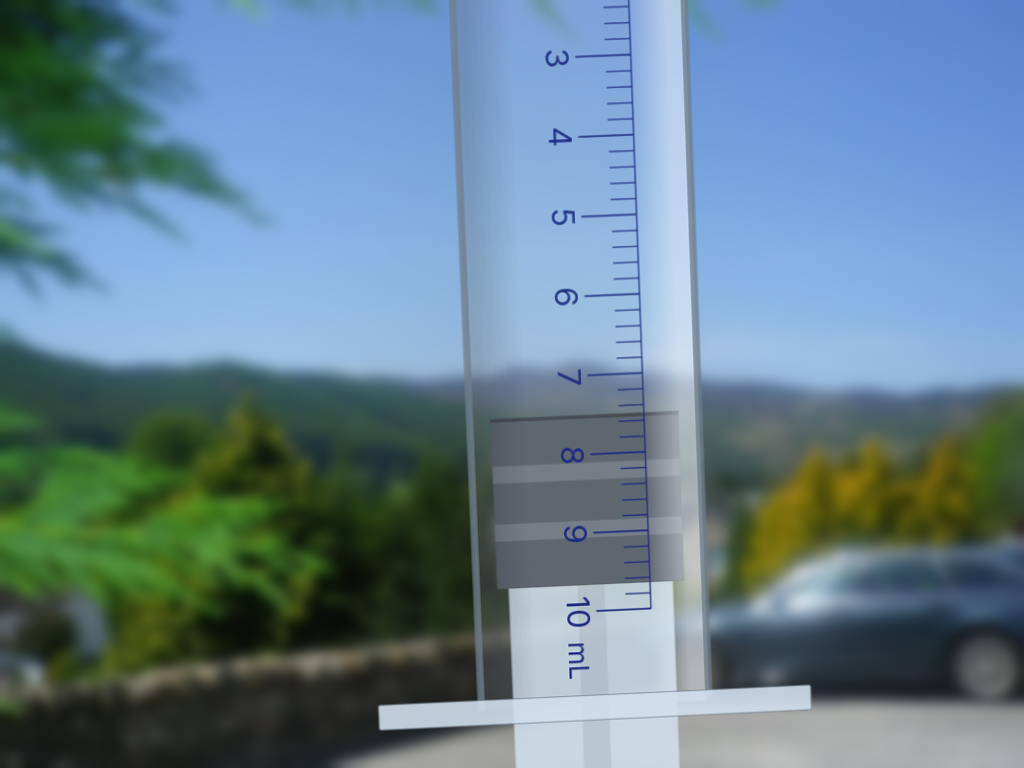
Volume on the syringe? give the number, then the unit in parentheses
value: 7.5 (mL)
